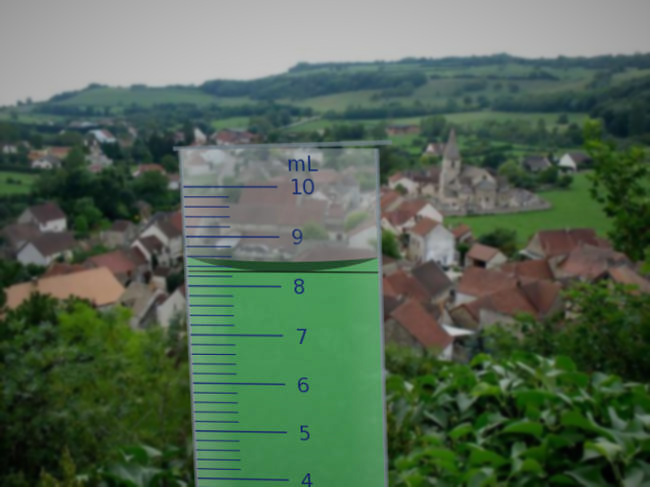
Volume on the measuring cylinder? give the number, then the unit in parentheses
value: 8.3 (mL)
